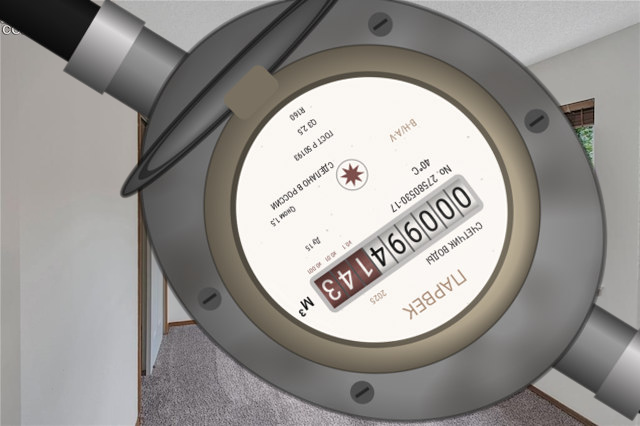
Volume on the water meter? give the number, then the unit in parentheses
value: 994.143 (m³)
